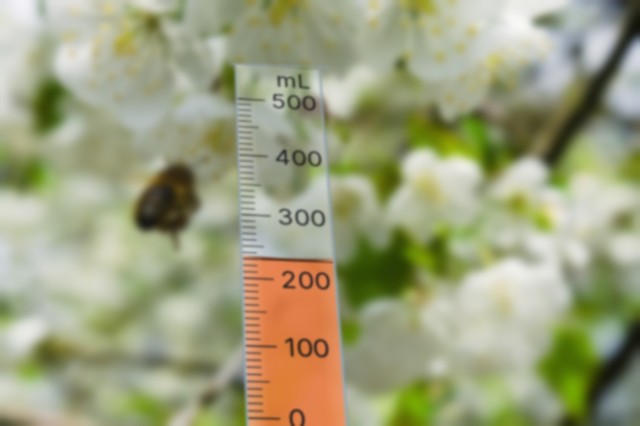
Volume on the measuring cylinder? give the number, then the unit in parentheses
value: 230 (mL)
